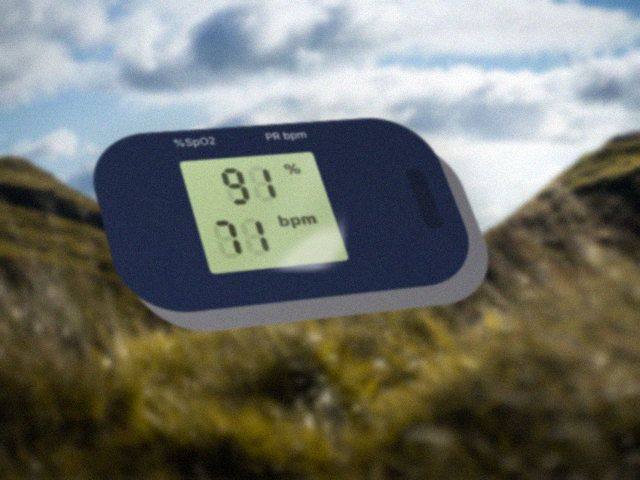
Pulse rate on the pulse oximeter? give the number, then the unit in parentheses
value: 71 (bpm)
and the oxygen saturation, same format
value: 91 (%)
